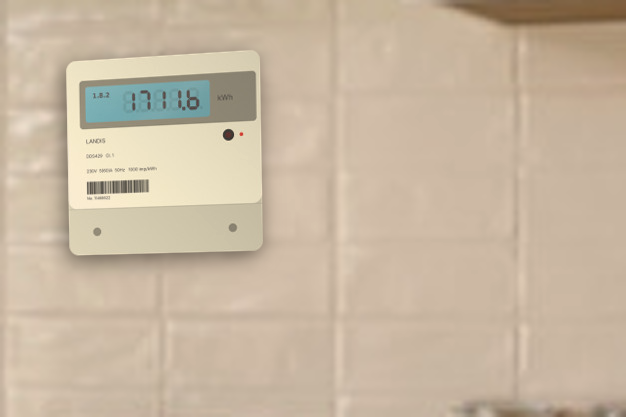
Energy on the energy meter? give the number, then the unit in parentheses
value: 1711.6 (kWh)
